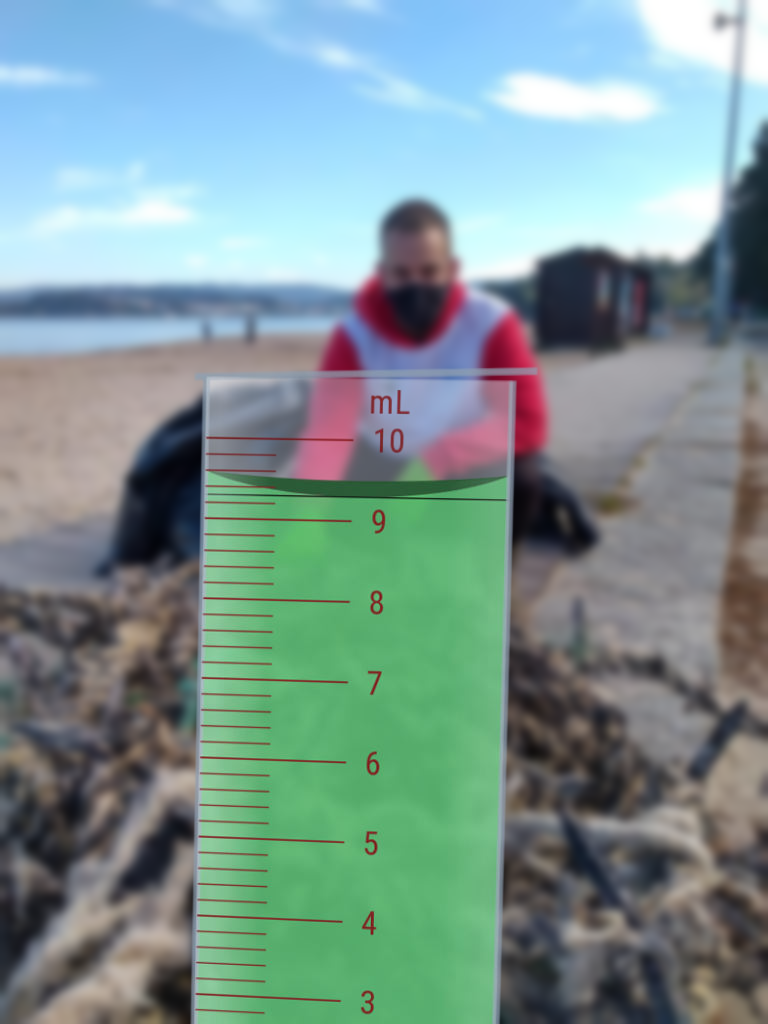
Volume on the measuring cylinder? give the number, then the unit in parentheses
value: 9.3 (mL)
